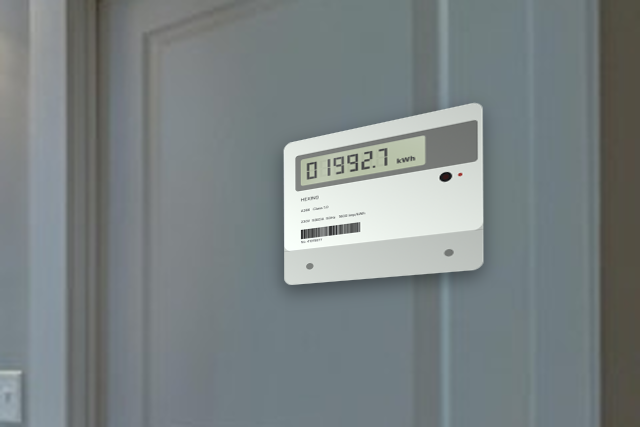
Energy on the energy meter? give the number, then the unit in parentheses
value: 1992.7 (kWh)
